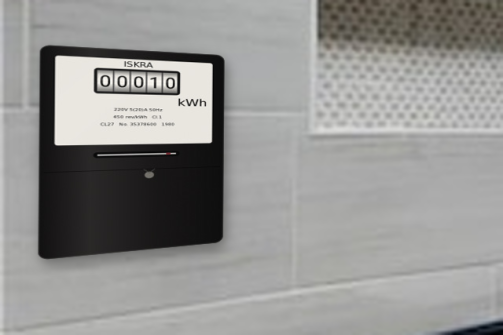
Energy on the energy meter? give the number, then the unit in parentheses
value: 10 (kWh)
